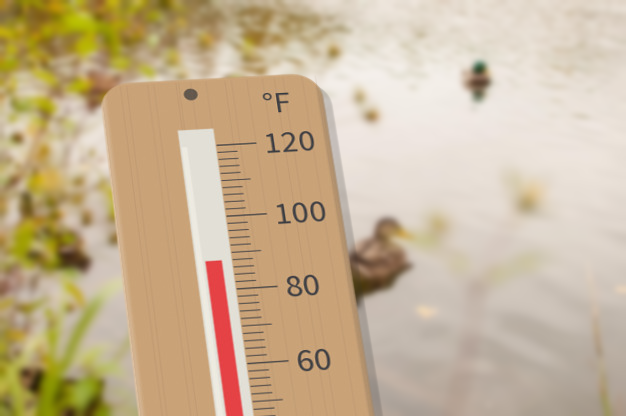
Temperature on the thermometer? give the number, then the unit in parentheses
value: 88 (°F)
